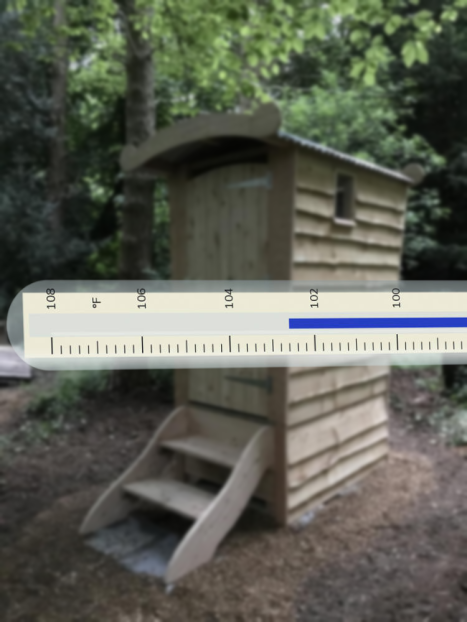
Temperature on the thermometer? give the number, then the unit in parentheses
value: 102.6 (°F)
